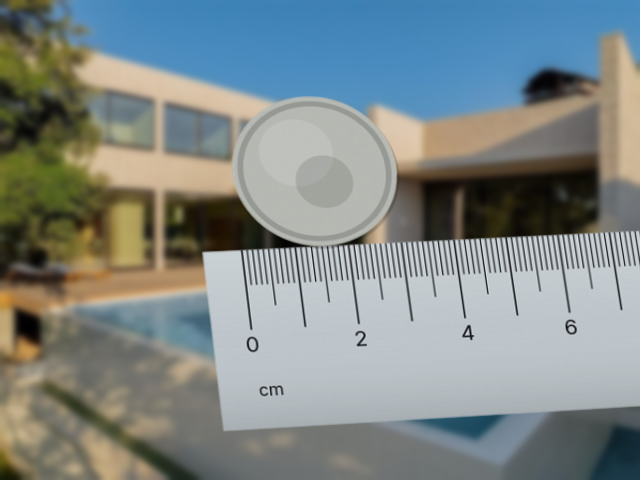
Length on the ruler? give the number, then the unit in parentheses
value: 3.1 (cm)
